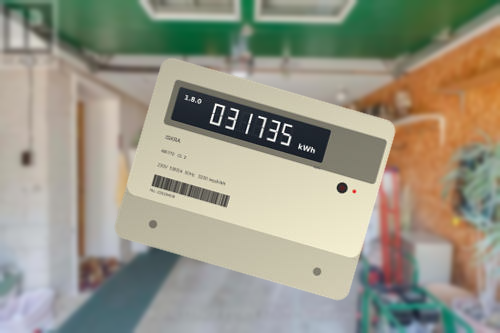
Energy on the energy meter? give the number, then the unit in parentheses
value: 31735 (kWh)
